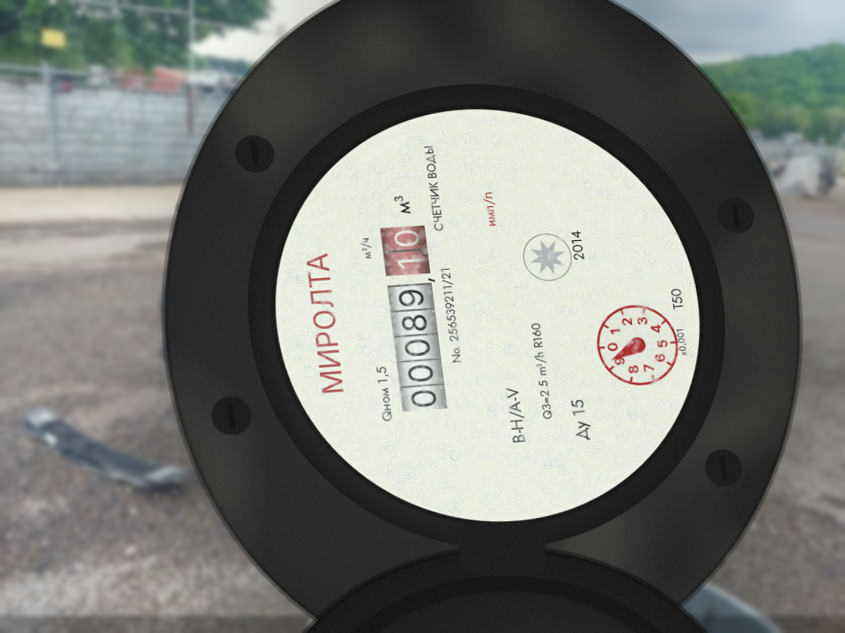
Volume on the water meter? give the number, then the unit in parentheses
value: 89.099 (m³)
